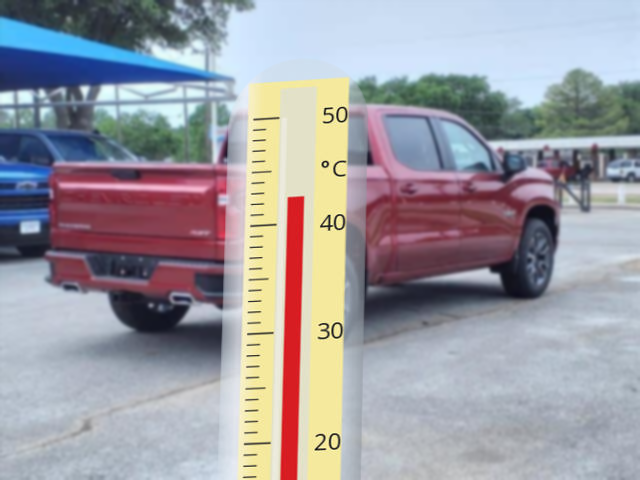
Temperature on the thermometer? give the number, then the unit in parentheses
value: 42.5 (°C)
